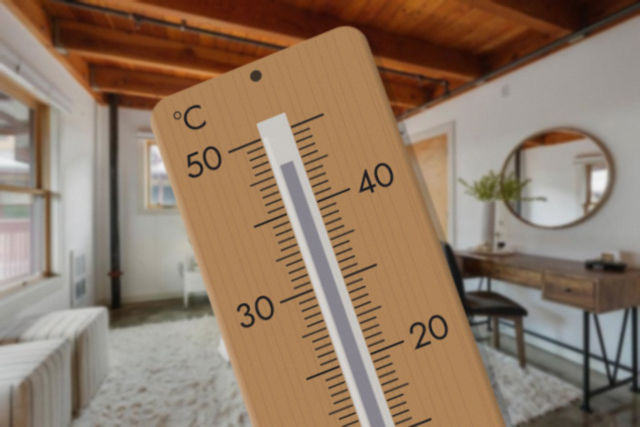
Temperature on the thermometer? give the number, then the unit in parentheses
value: 46 (°C)
